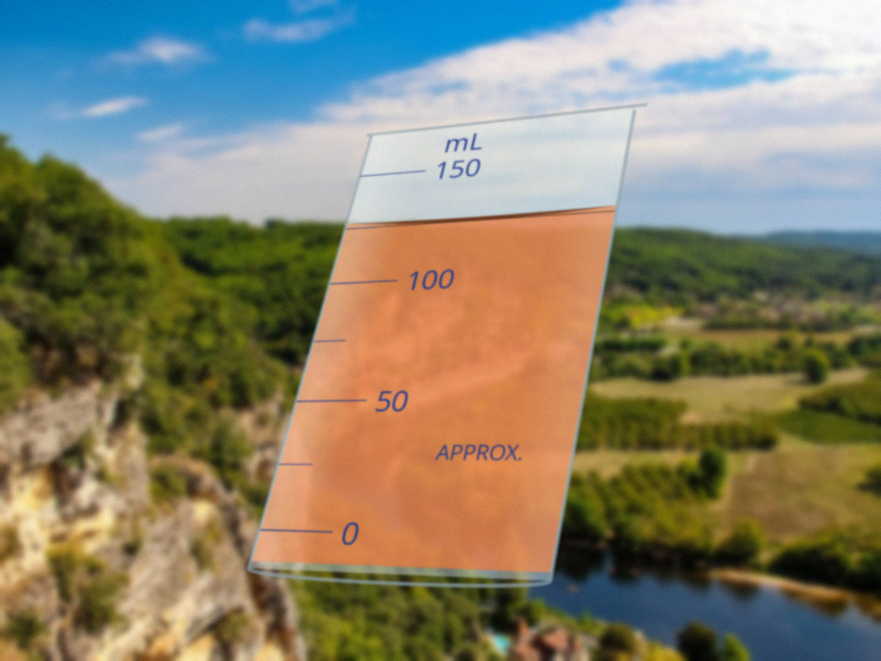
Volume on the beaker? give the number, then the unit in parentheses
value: 125 (mL)
